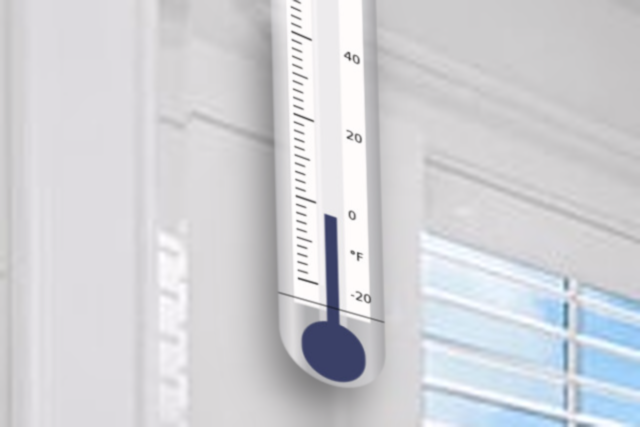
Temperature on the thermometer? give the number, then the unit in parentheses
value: -2 (°F)
